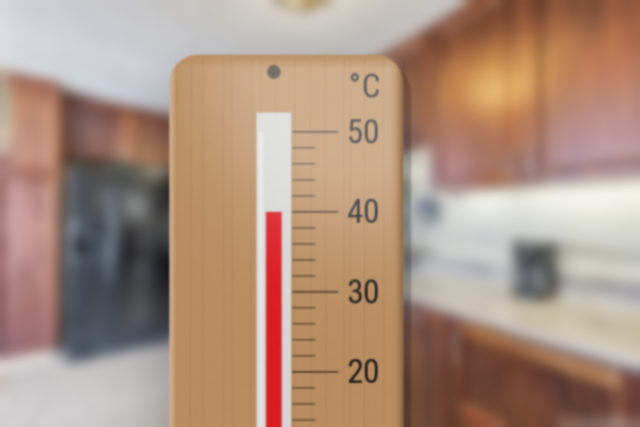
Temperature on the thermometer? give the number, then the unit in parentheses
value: 40 (°C)
